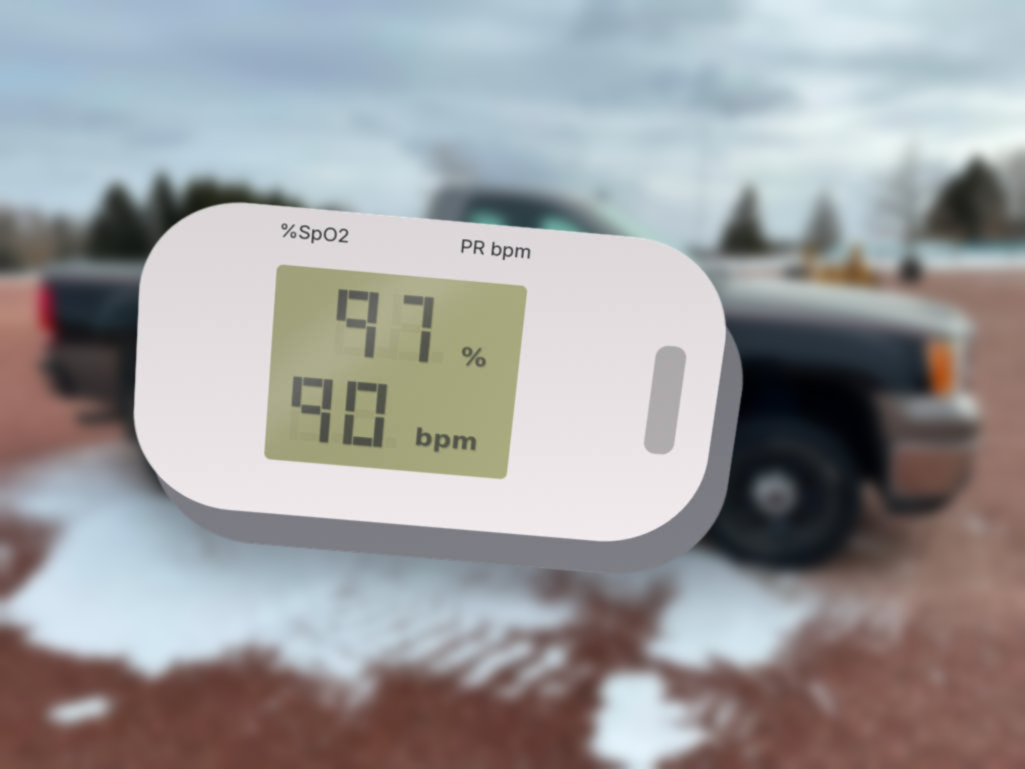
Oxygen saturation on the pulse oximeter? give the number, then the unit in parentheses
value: 97 (%)
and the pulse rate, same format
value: 90 (bpm)
